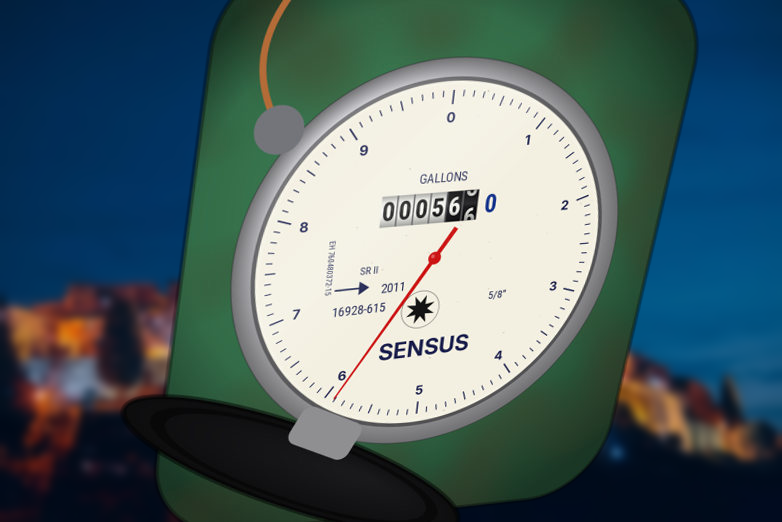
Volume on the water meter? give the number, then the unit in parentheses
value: 5655.9 (gal)
